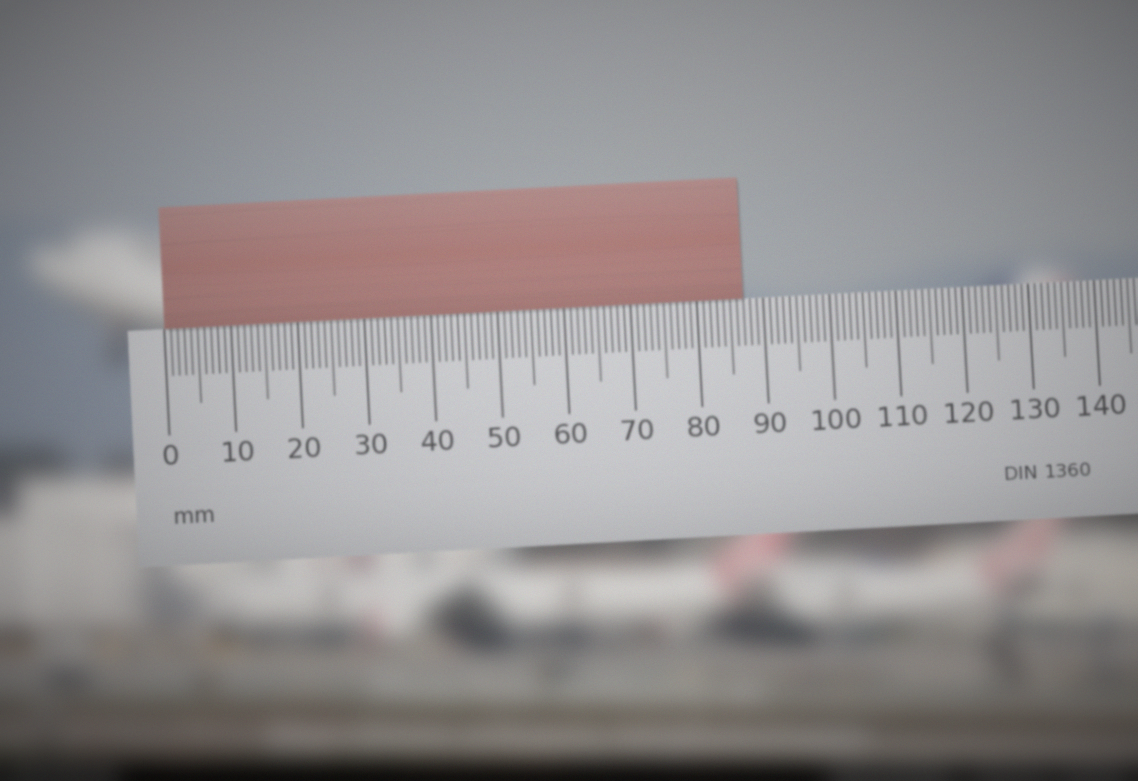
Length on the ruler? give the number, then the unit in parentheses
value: 87 (mm)
